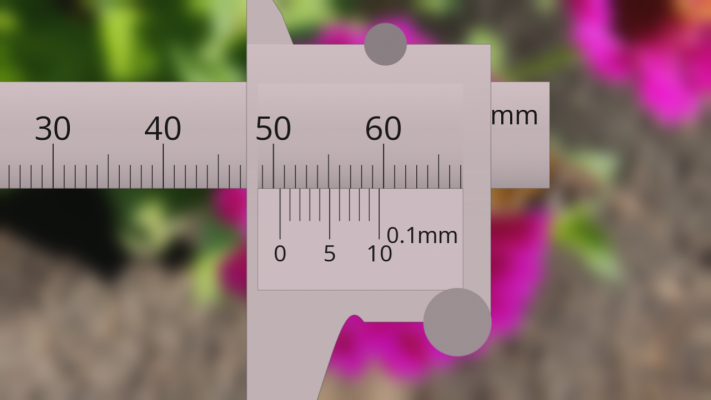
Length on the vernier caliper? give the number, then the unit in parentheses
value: 50.6 (mm)
